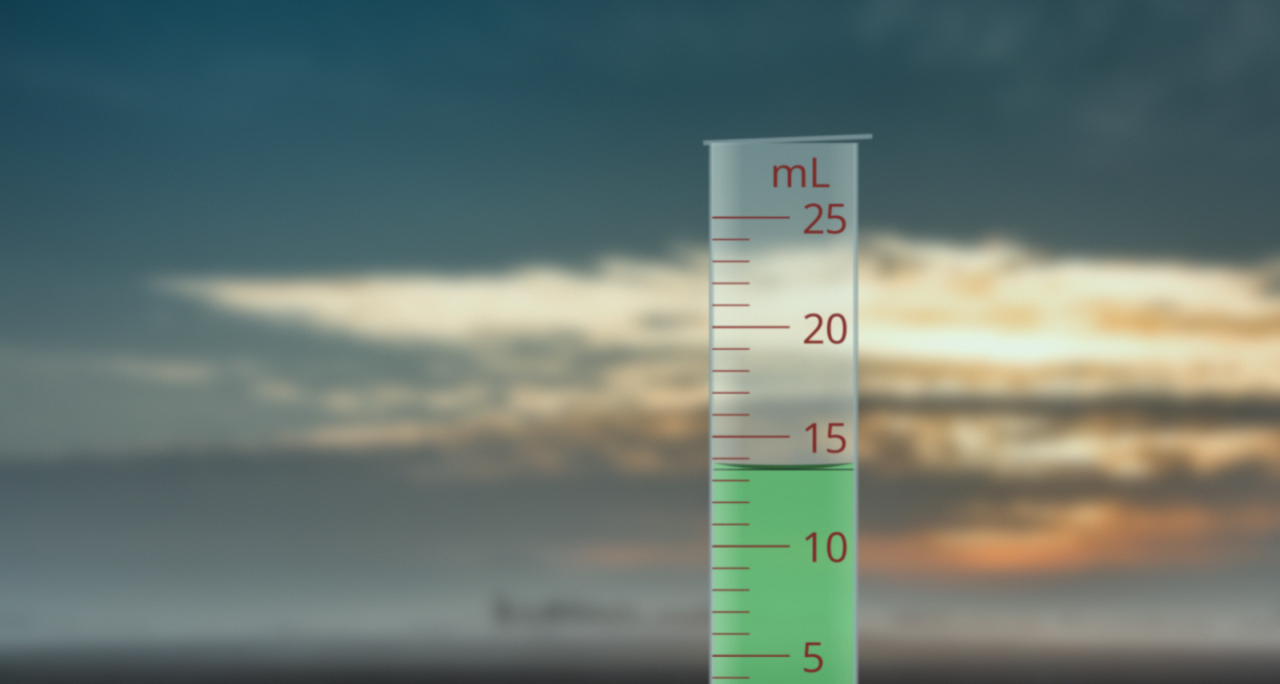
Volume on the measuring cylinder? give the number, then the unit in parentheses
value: 13.5 (mL)
